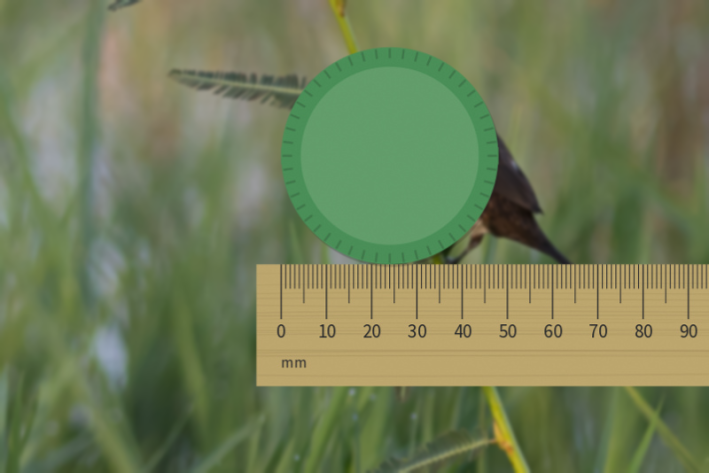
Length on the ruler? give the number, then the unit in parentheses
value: 48 (mm)
